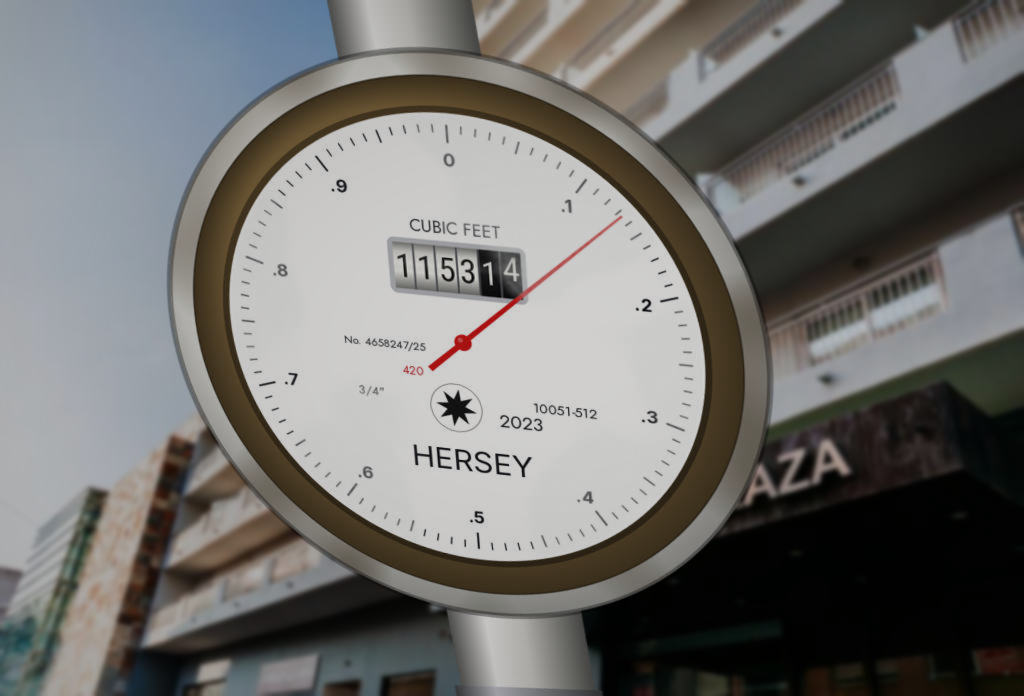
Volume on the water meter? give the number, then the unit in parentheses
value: 115314.13 (ft³)
